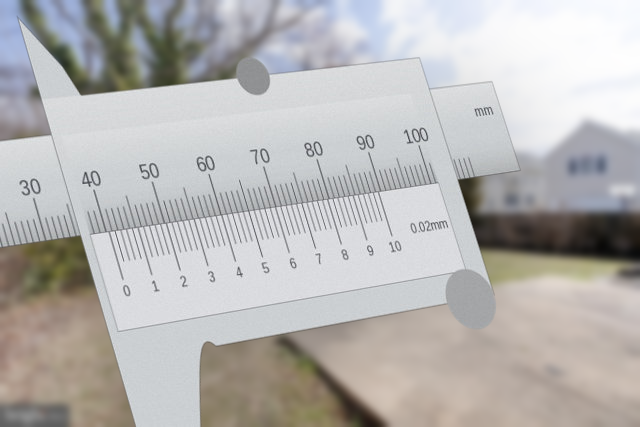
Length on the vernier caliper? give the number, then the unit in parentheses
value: 40.5 (mm)
